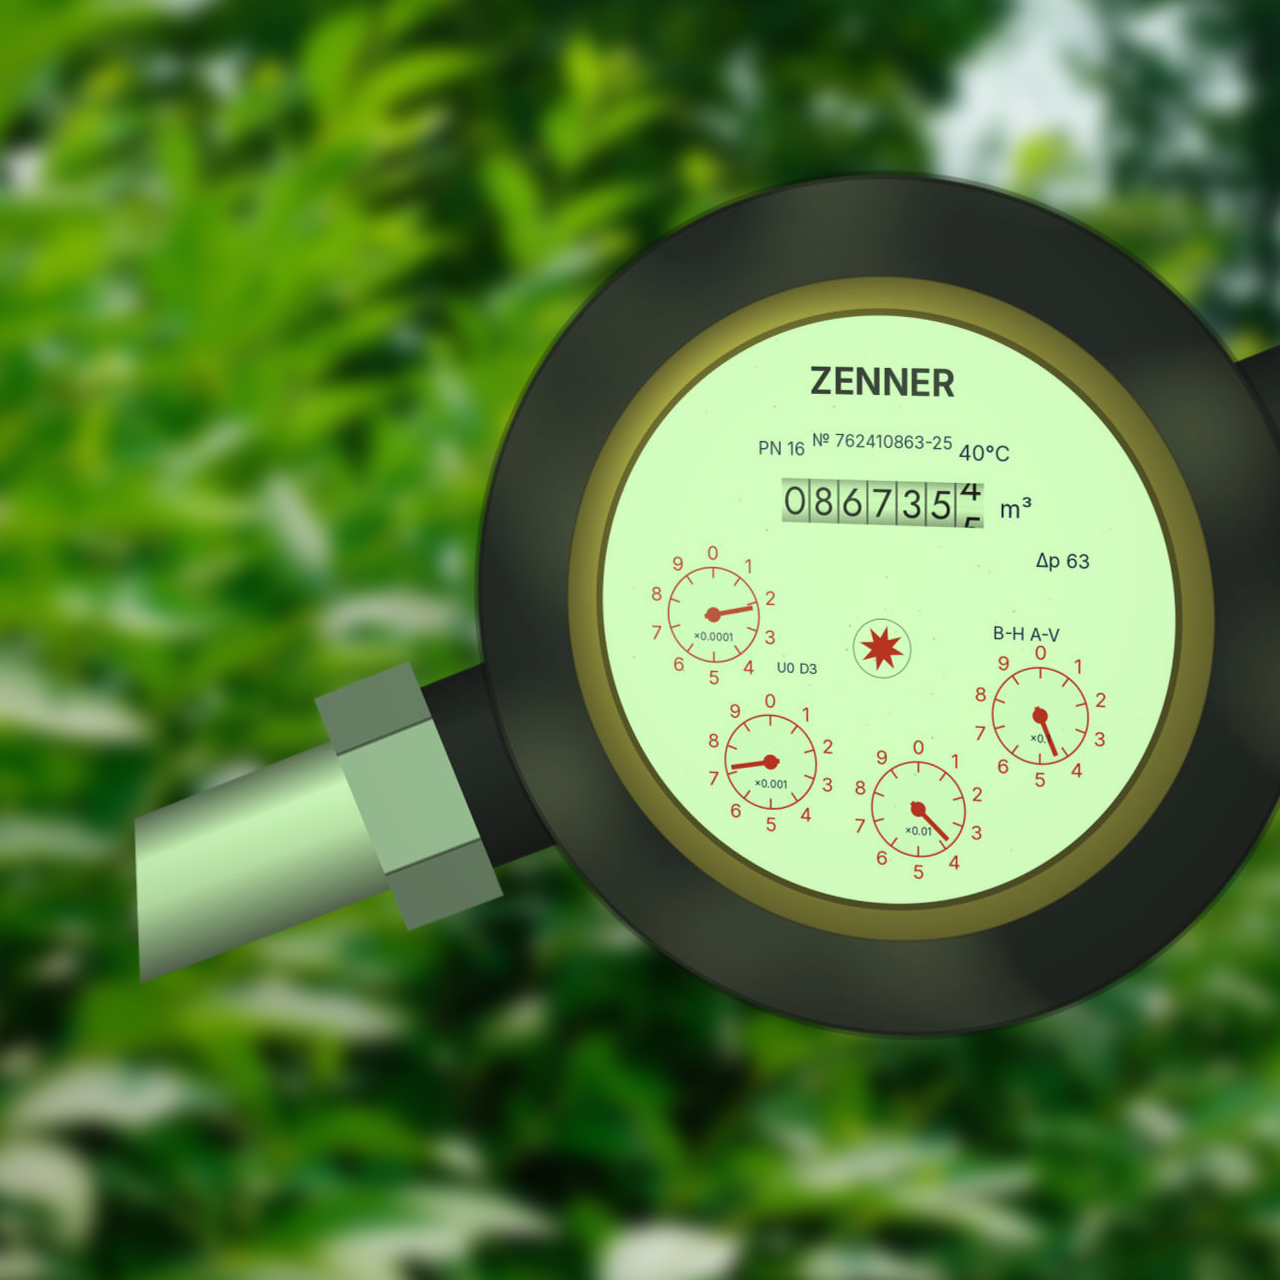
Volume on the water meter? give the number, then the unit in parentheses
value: 867354.4372 (m³)
